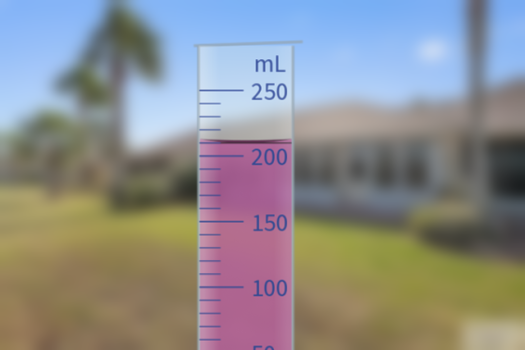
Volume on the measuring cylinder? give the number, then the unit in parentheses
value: 210 (mL)
